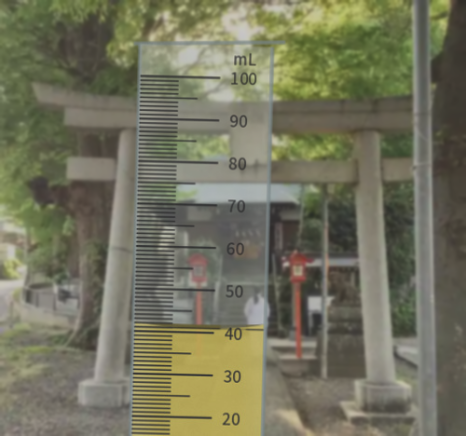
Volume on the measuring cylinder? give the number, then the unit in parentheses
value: 41 (mL)
